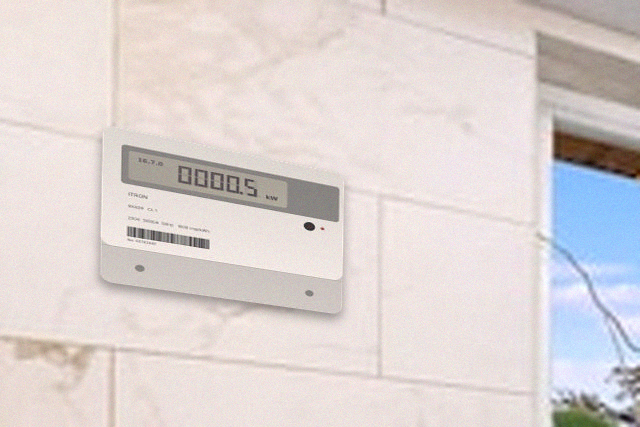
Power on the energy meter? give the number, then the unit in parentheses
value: 0.5 (kW)
